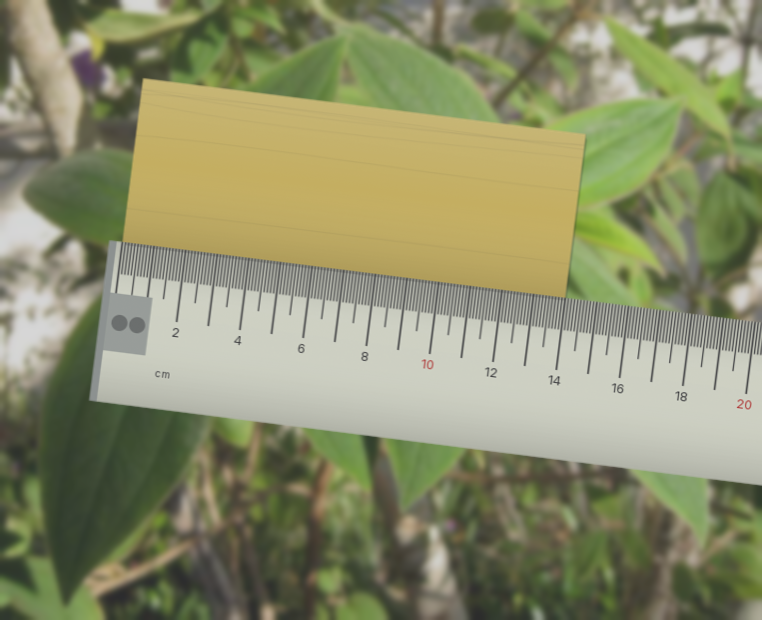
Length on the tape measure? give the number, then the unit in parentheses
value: 14 (cm)
